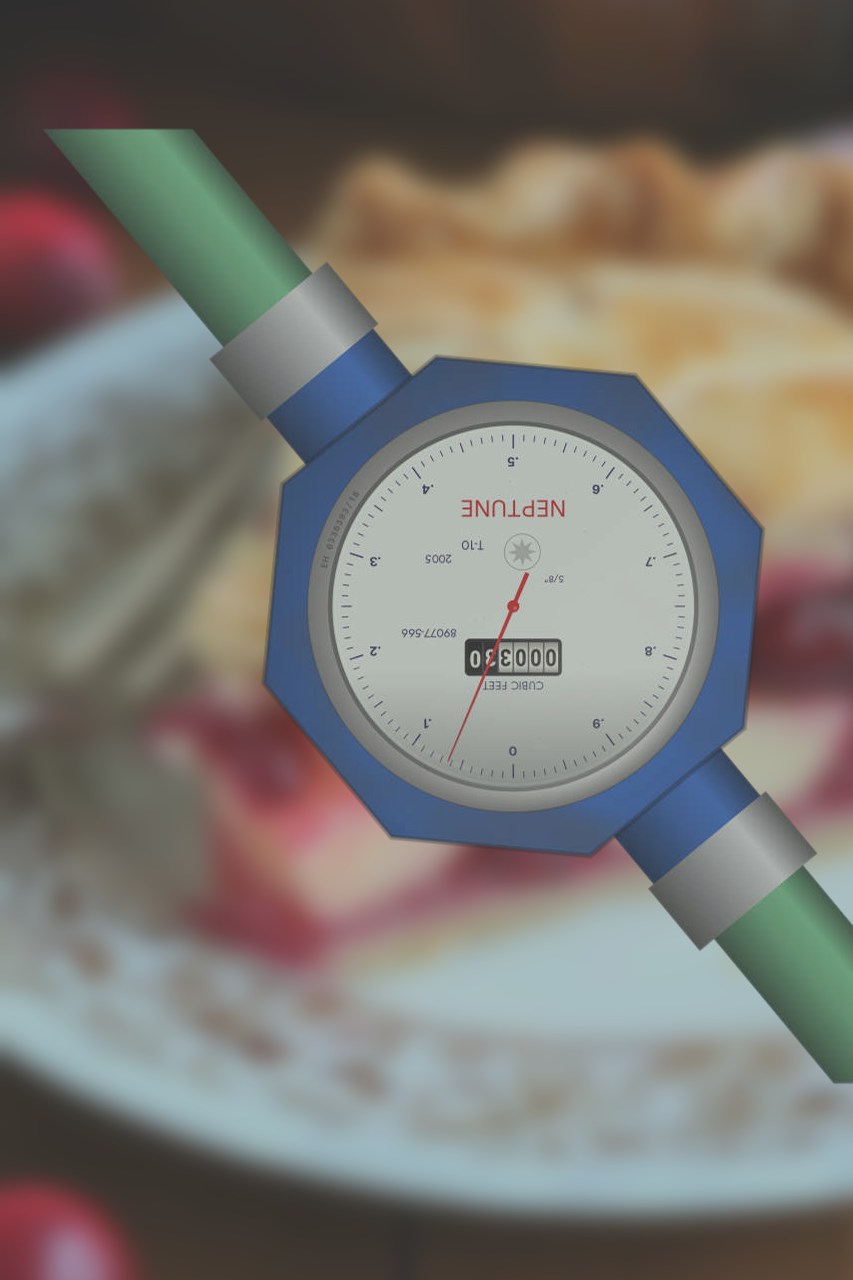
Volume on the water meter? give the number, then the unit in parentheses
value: 330.06 (ft³)
